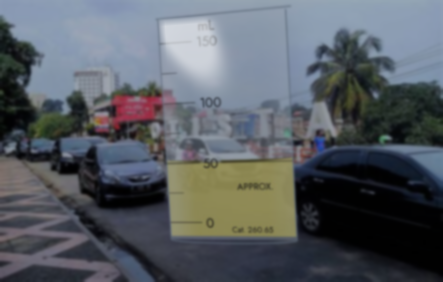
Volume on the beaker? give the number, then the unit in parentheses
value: 50 (mL)
